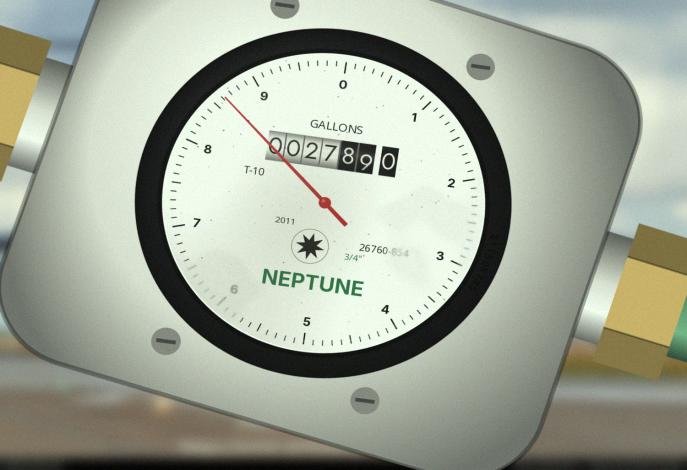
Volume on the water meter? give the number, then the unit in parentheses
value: 27888.6 (gal)
